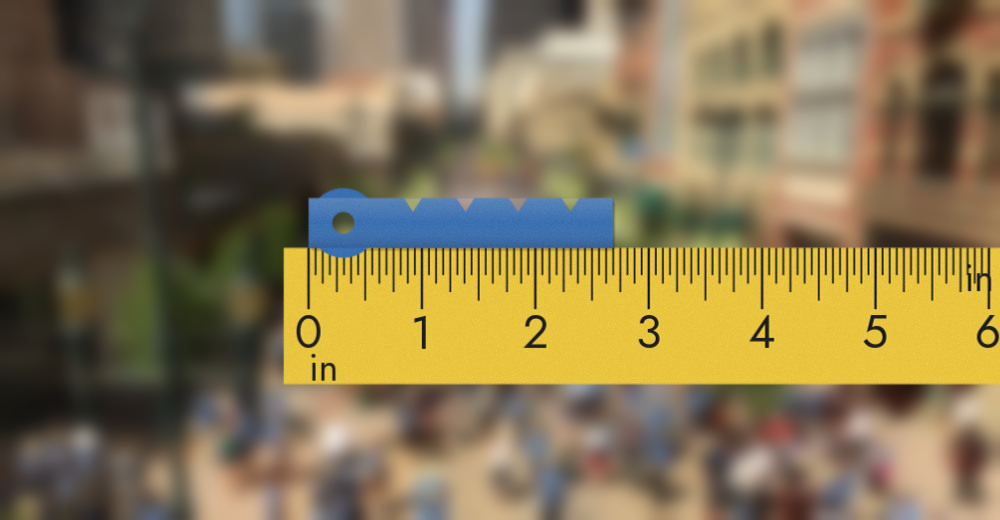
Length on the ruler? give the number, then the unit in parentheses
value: 2.6875 (in)
